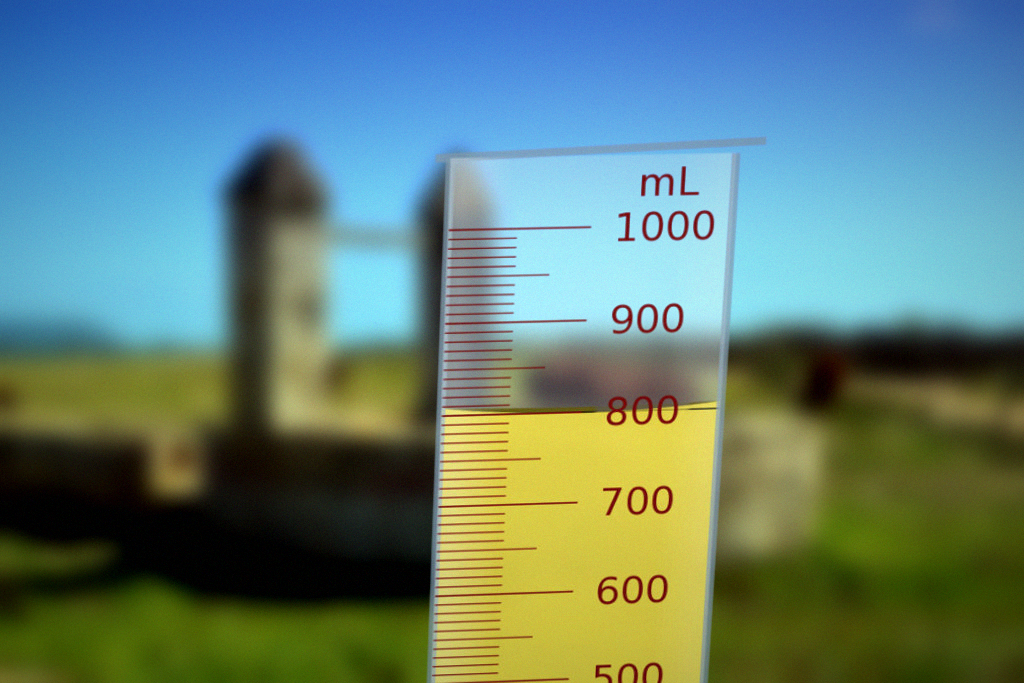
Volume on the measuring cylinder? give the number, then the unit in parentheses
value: 800 (mL)
